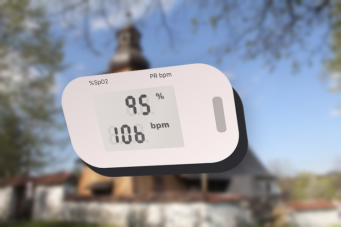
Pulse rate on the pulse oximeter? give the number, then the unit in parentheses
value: 106 (bpm)
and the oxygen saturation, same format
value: 95 (%)
